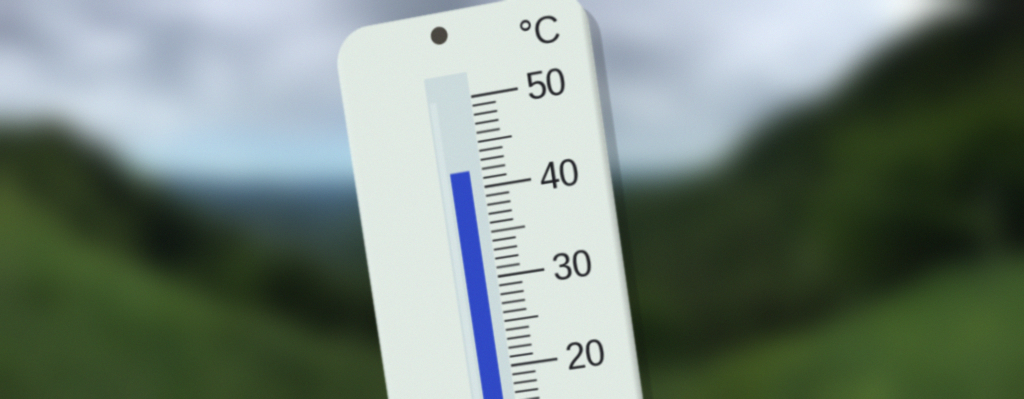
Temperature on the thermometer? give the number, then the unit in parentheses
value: 42 (°C)
